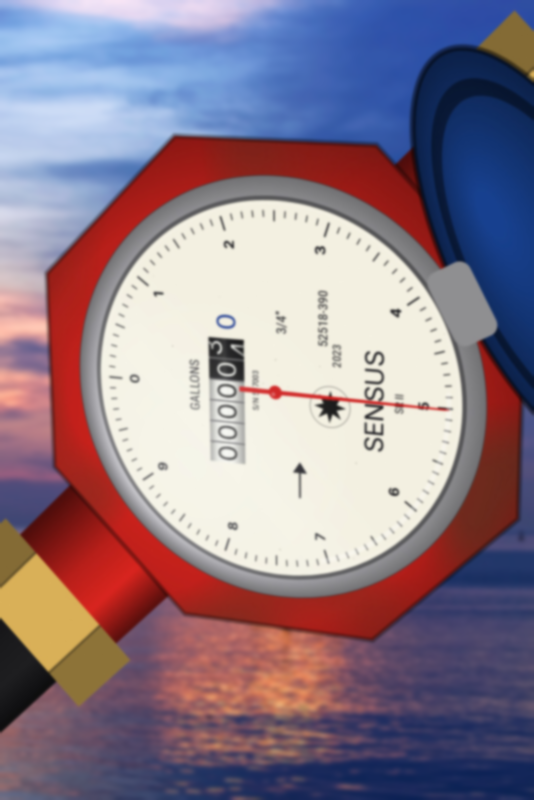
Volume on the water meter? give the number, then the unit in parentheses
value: 35.0 (gal)
